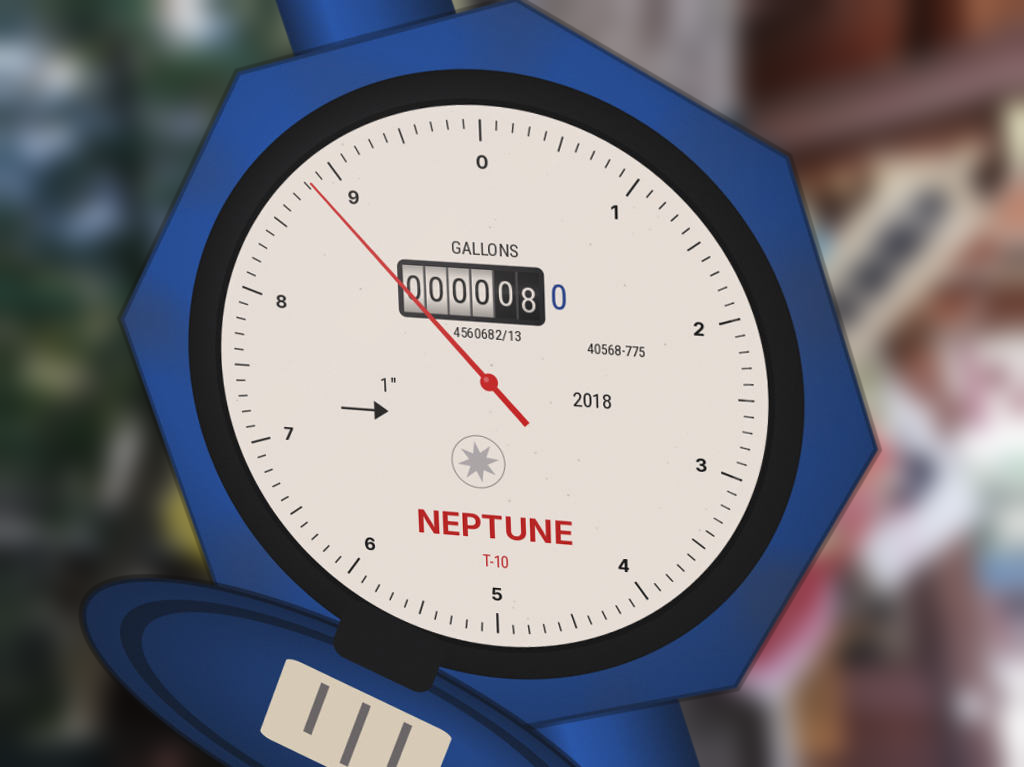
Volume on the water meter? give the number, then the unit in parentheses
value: 78.8 (gal)
